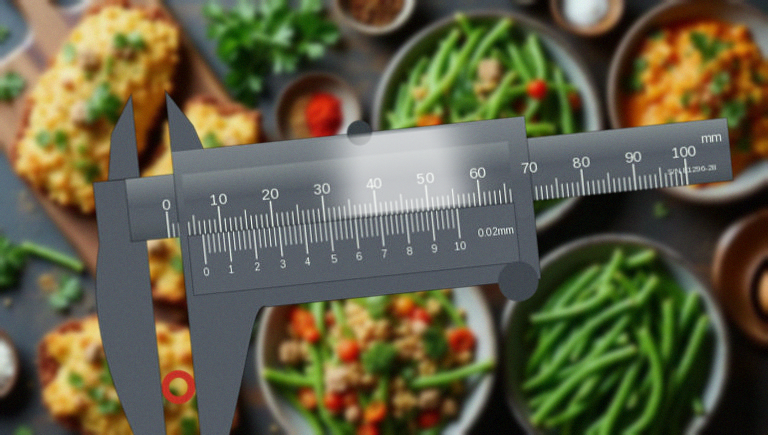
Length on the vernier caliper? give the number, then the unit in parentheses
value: 6.5 (mm)
